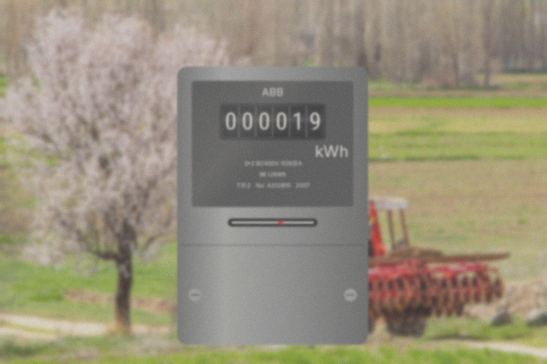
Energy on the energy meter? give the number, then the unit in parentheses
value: 19 (kWh)
